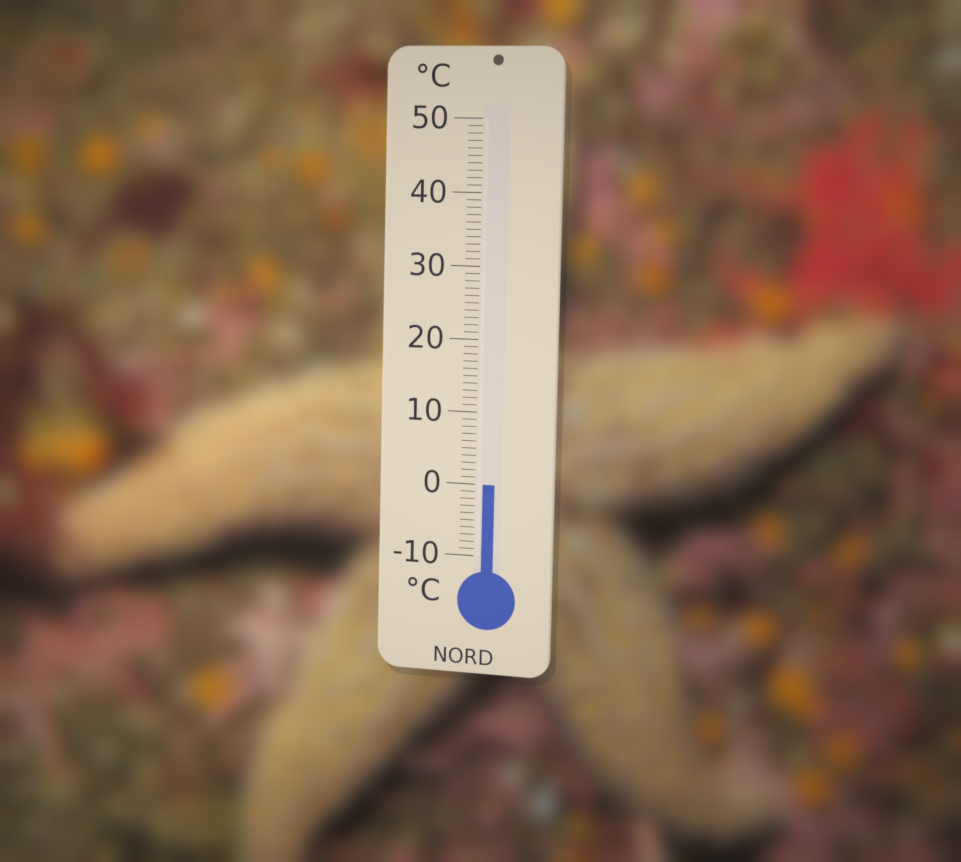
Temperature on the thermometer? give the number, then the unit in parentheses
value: 0 (°C)
